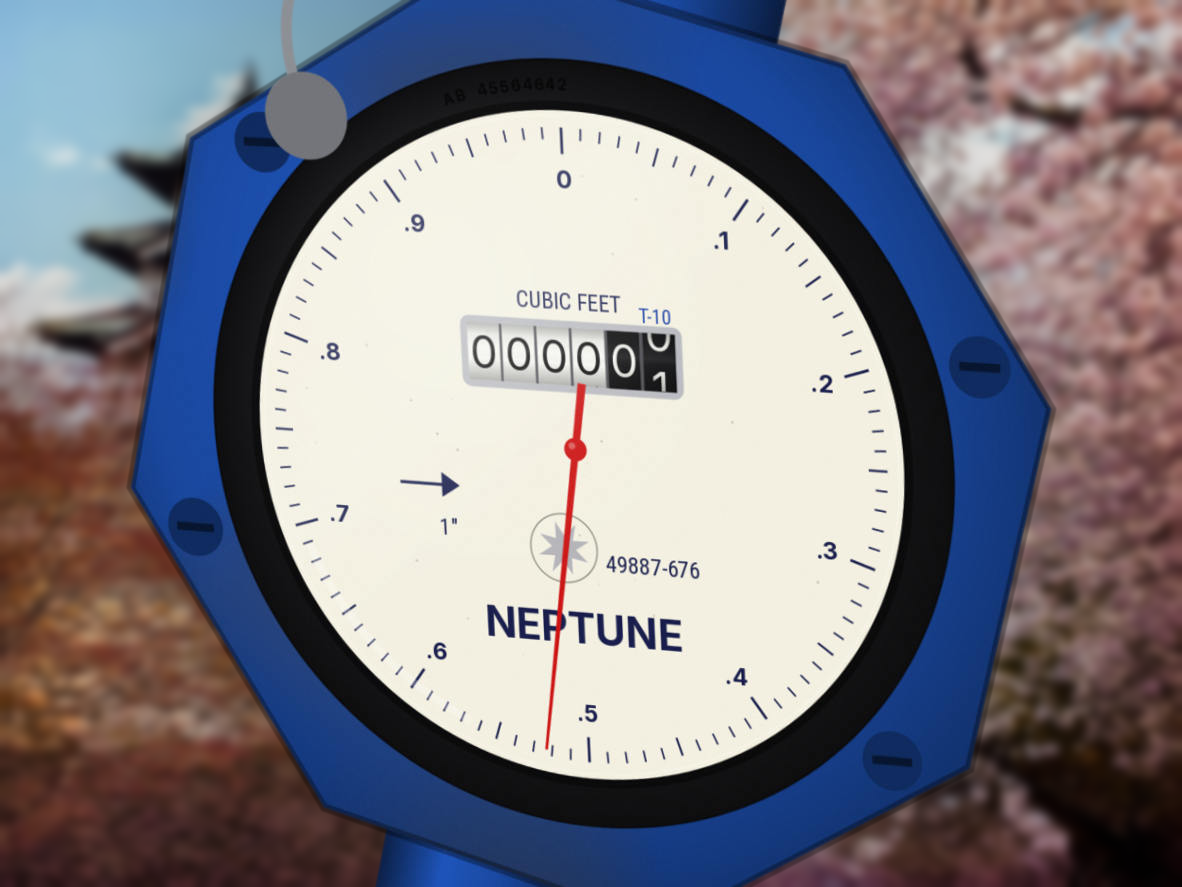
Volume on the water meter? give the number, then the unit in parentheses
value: 0.52 (ft³)
